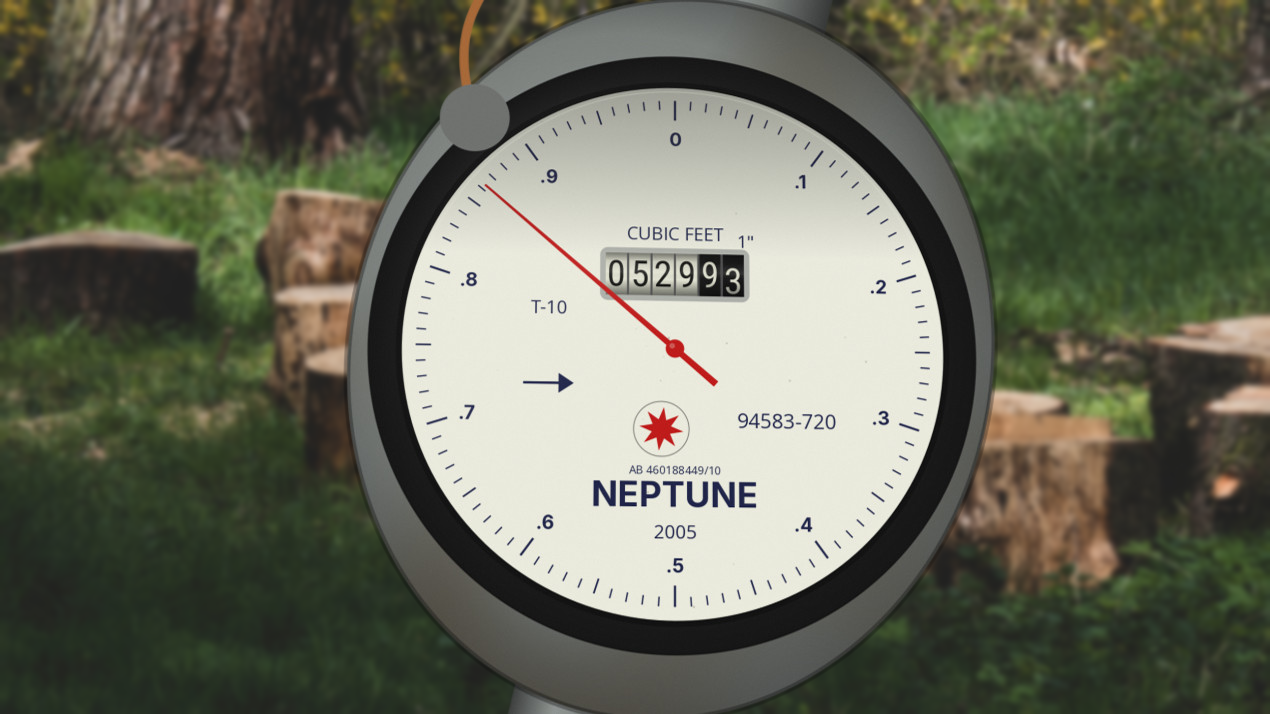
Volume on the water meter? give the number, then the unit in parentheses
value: 52992.86 (ft³)
